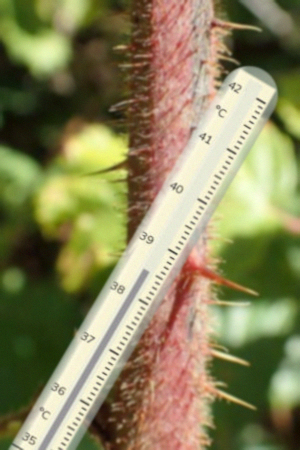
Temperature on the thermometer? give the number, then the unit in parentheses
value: 38.5 (°C)
